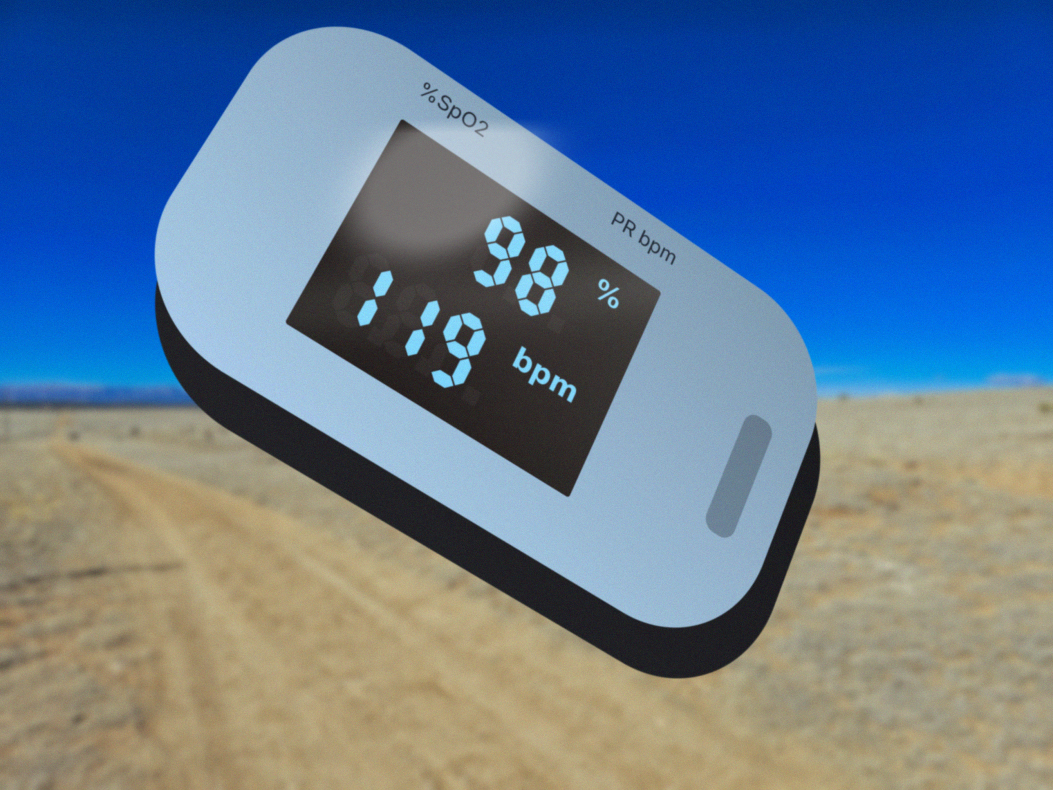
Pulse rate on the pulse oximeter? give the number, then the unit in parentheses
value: 119 (bpm)
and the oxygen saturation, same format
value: 98 (%)
